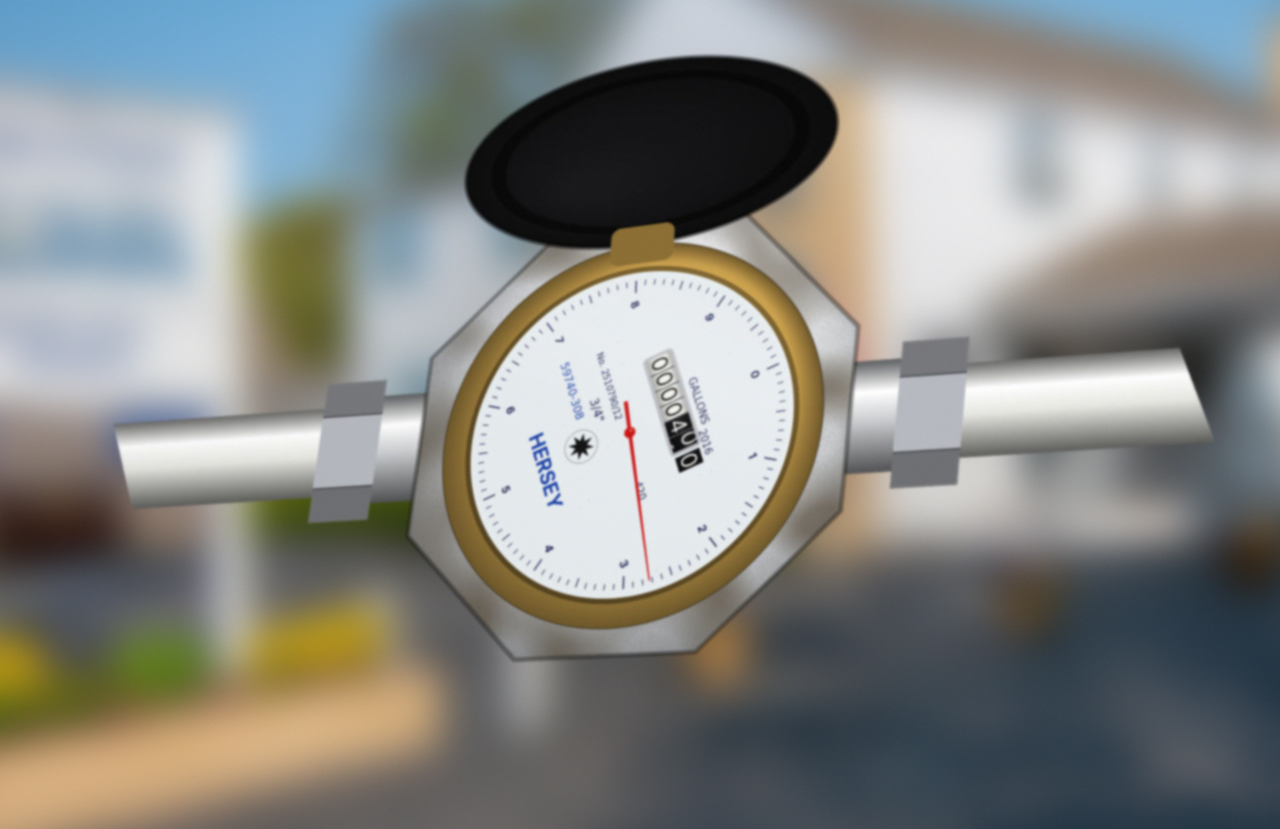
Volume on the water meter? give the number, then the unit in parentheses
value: 402.7 (gal)
